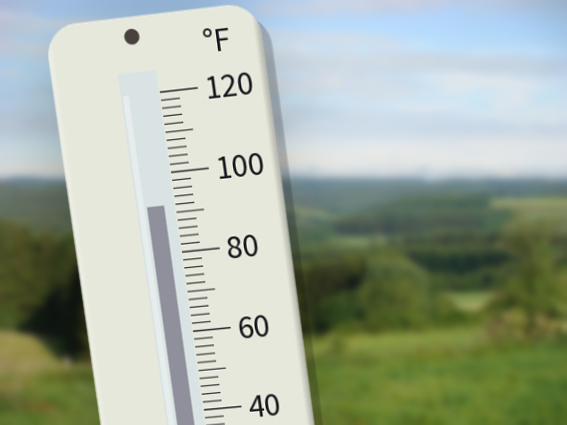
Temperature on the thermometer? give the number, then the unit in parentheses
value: 92 (°F)
